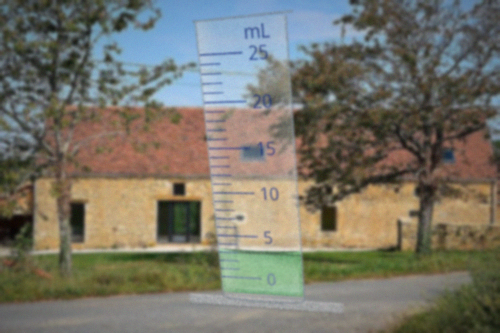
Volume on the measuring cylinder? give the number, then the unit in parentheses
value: 3 (mL)
